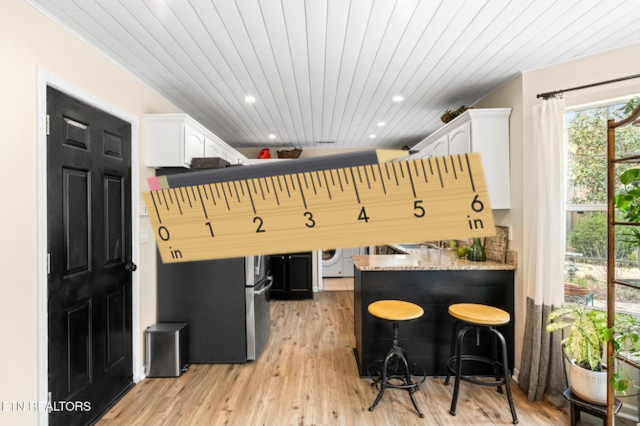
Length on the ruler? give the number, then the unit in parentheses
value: 5.25 (in)
